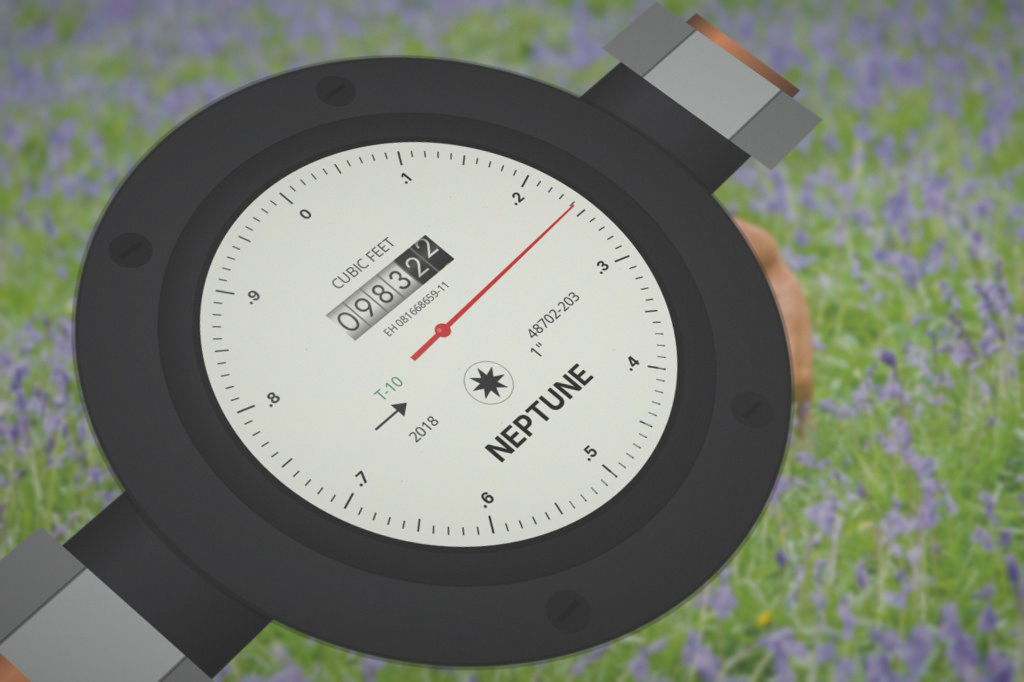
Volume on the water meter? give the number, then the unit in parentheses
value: 98322.24 (ft³)
